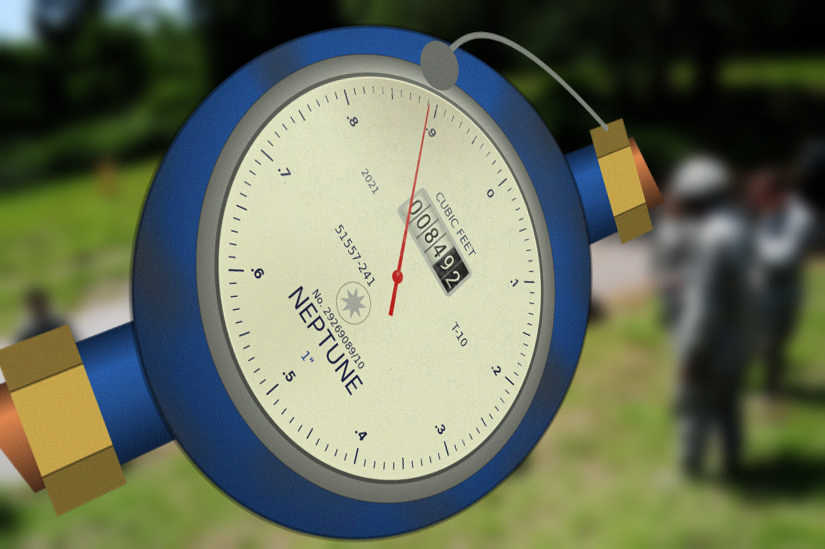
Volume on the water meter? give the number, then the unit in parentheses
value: 8491.89 (ft³)
